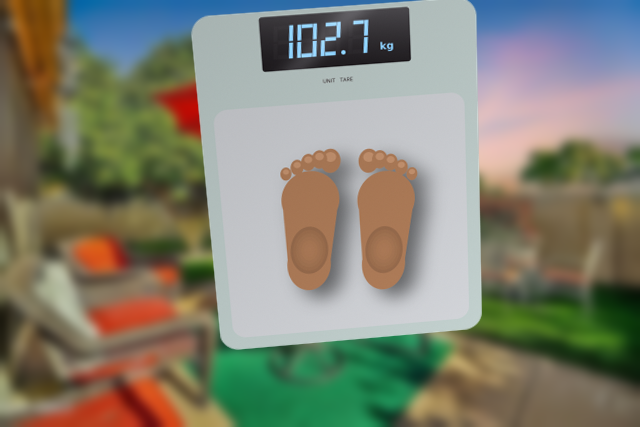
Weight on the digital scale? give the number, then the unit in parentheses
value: 102.7 (kg)
